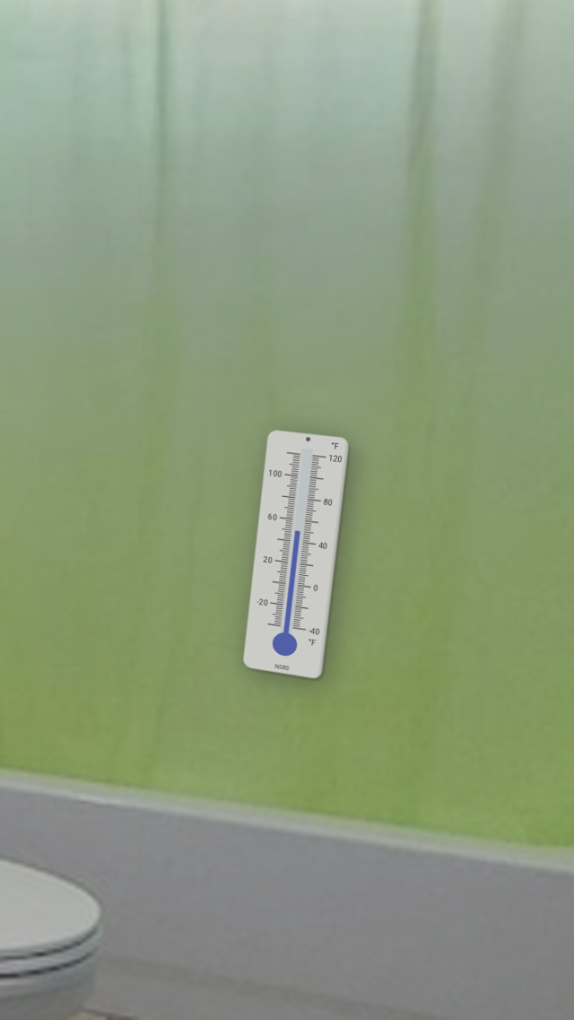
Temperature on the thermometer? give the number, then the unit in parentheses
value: 50 (°F)
